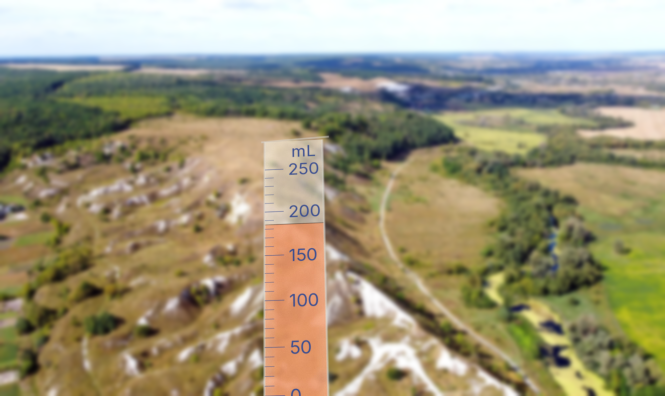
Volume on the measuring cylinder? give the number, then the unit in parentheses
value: 185 (mL)
